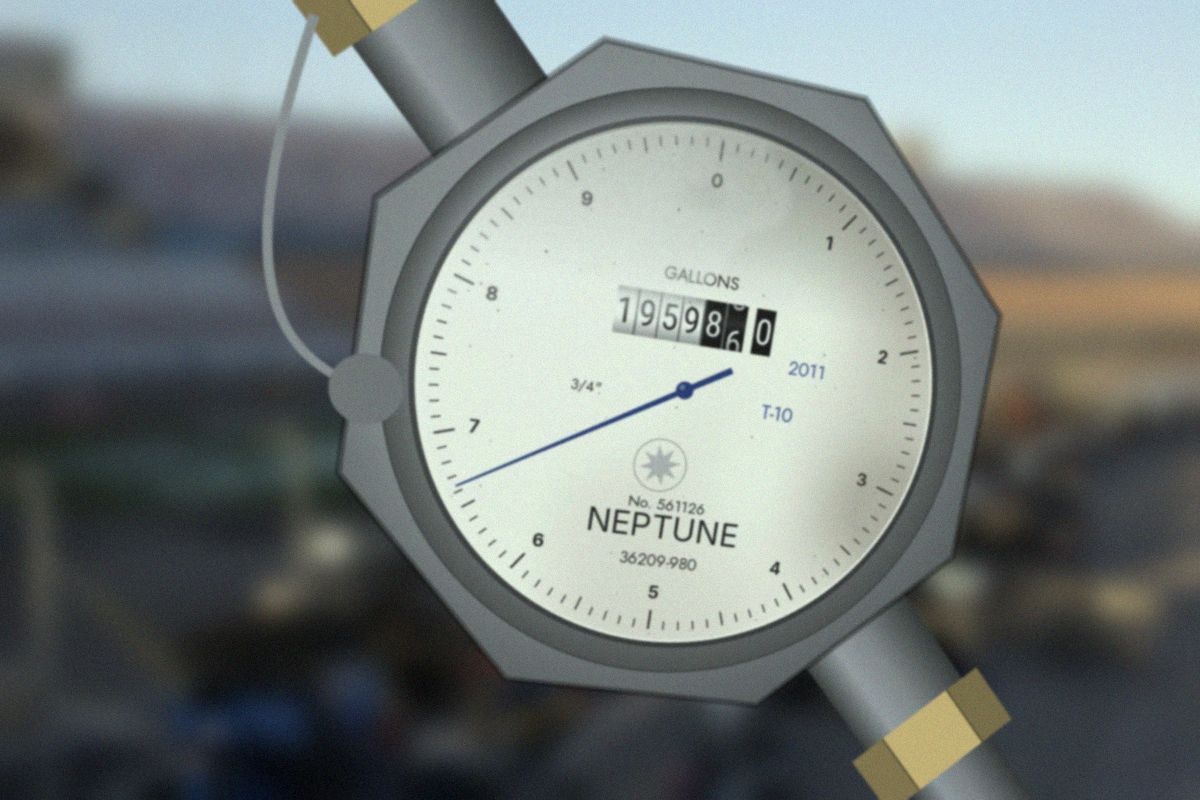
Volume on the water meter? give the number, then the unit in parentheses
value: 1959856.6 (gal)
